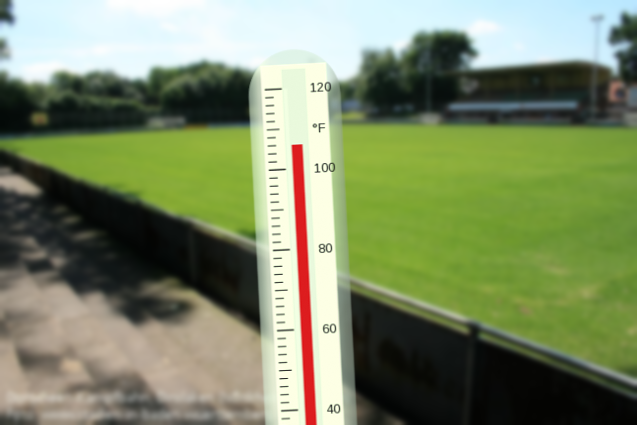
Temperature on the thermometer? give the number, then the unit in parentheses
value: 106 (°F)
